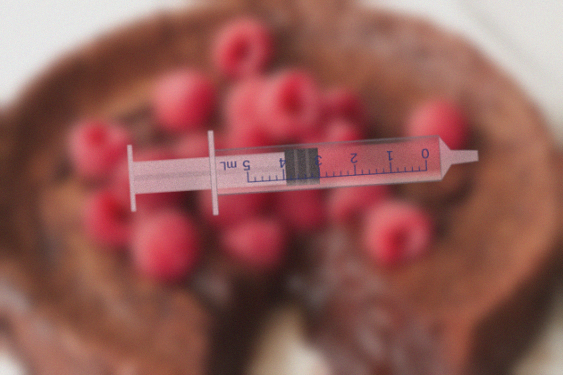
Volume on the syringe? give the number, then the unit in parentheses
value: 3 (mL)
